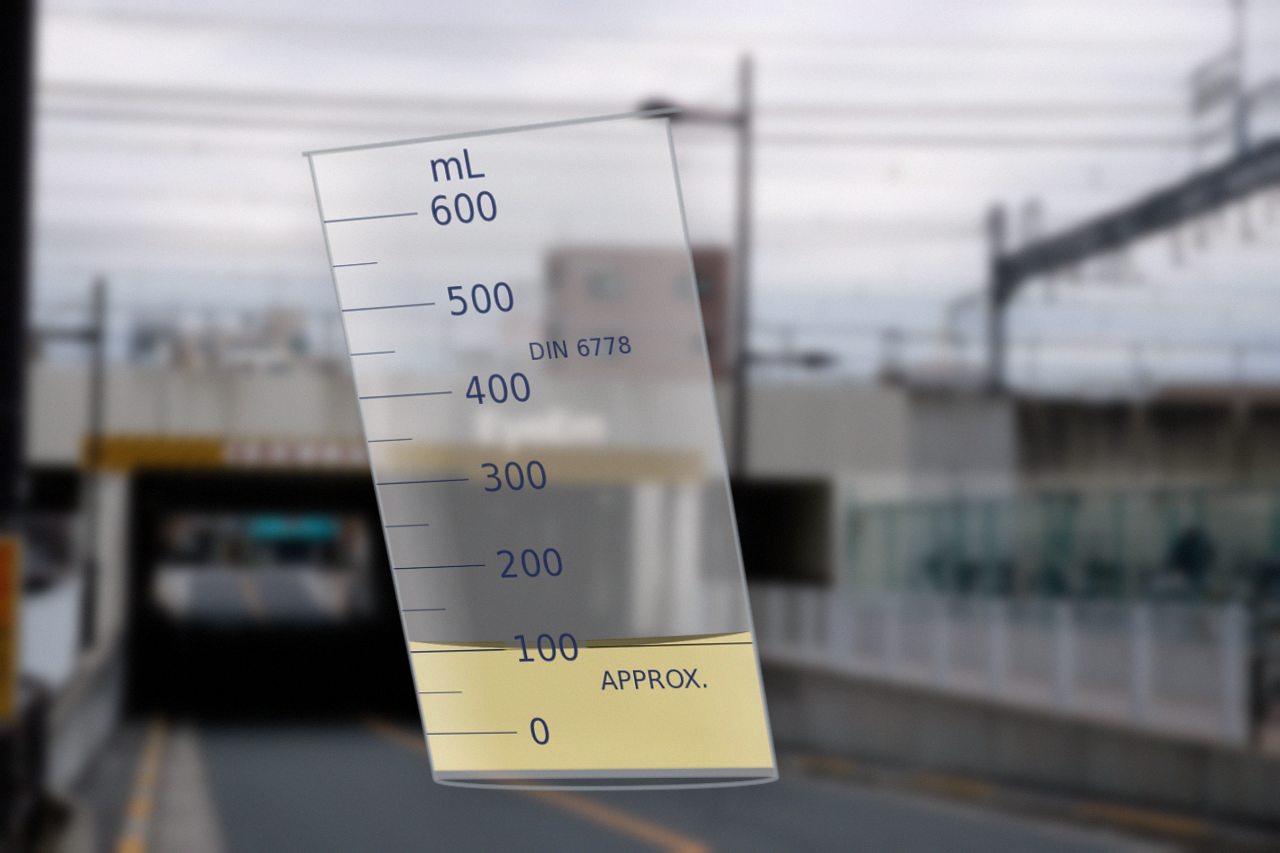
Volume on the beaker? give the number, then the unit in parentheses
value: 100 (mL)
